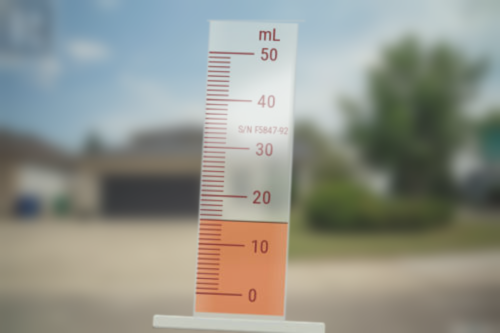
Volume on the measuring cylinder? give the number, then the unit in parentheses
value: 15 (mL)
